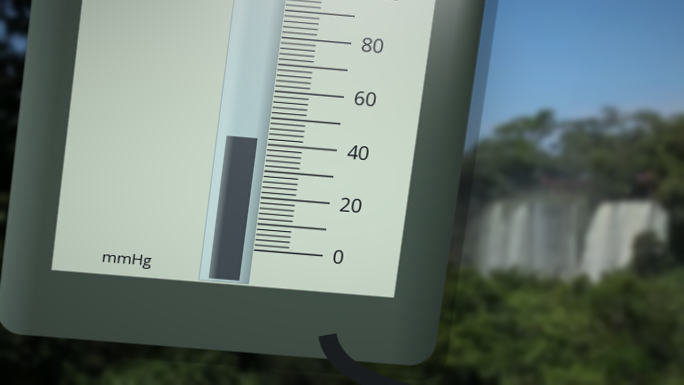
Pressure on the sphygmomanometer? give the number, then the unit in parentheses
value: 42 (mmHg)
